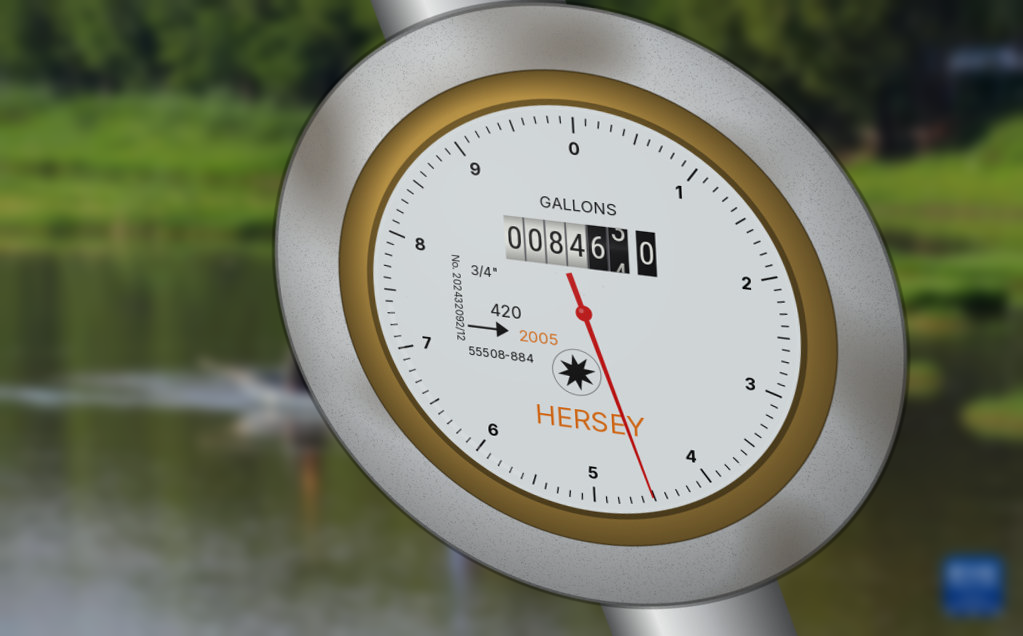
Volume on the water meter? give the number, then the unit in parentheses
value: 84634.5 (gal)
